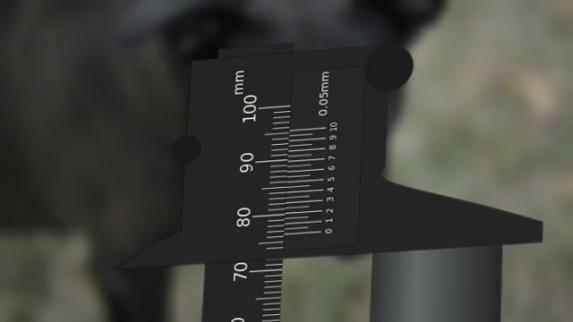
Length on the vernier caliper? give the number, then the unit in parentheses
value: 76.4 (mm)
